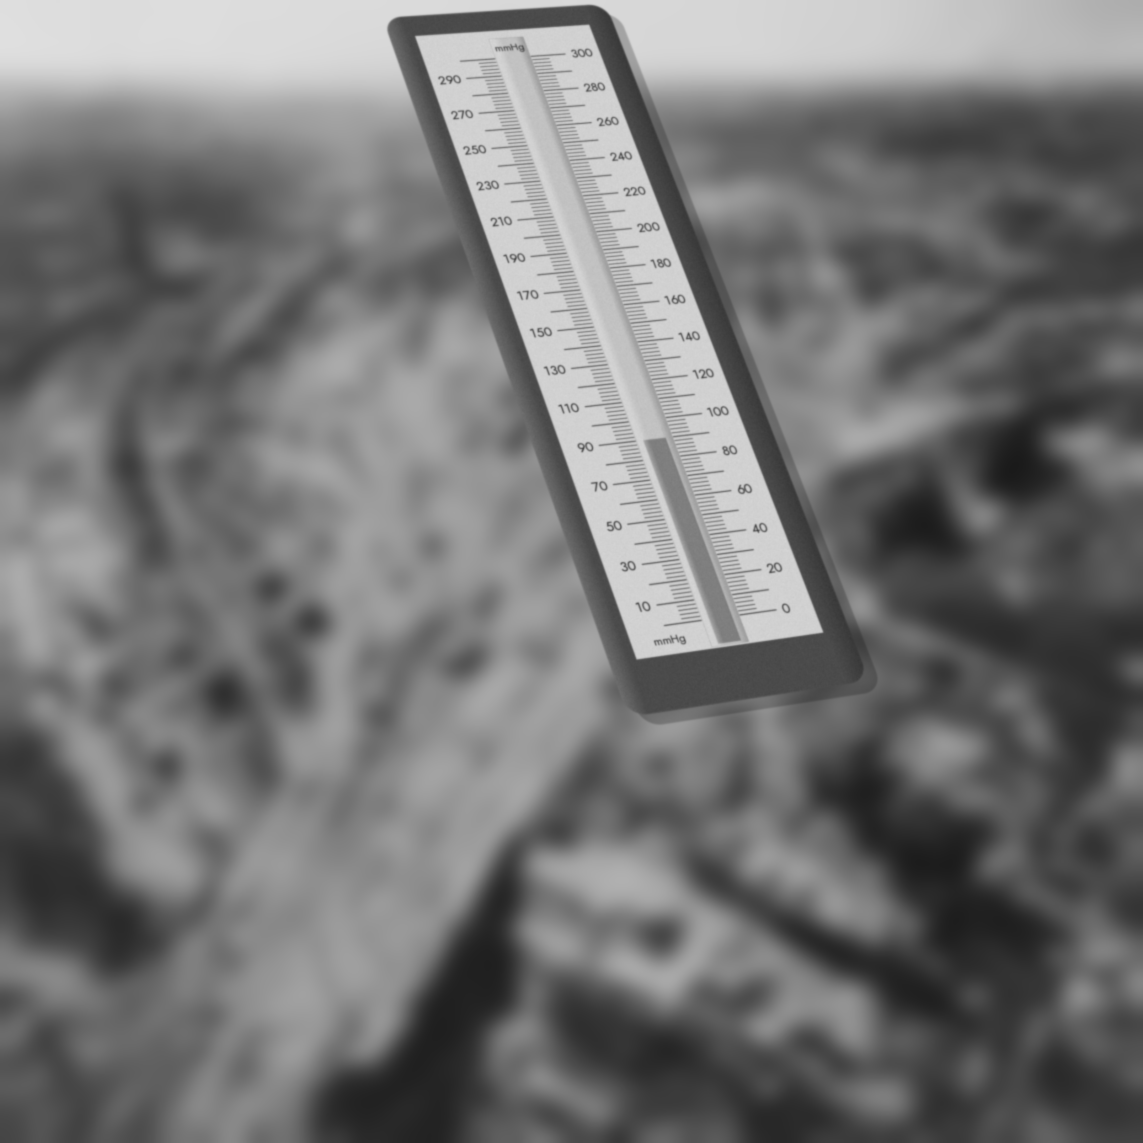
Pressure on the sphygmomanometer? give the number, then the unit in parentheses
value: 90 (mmHg)
